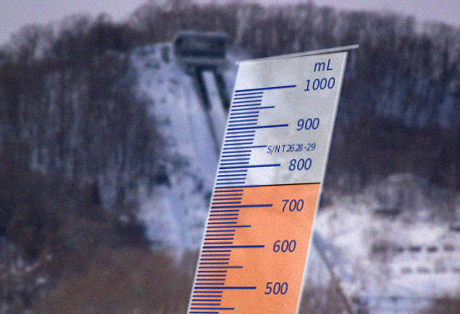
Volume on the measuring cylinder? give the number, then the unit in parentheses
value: 750 (mL)
